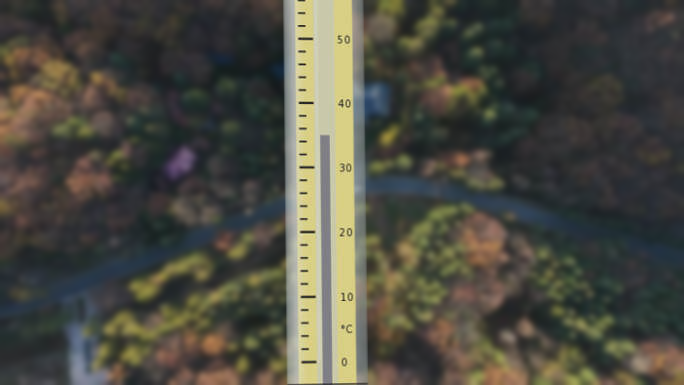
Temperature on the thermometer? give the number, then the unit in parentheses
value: 35 (°C)
